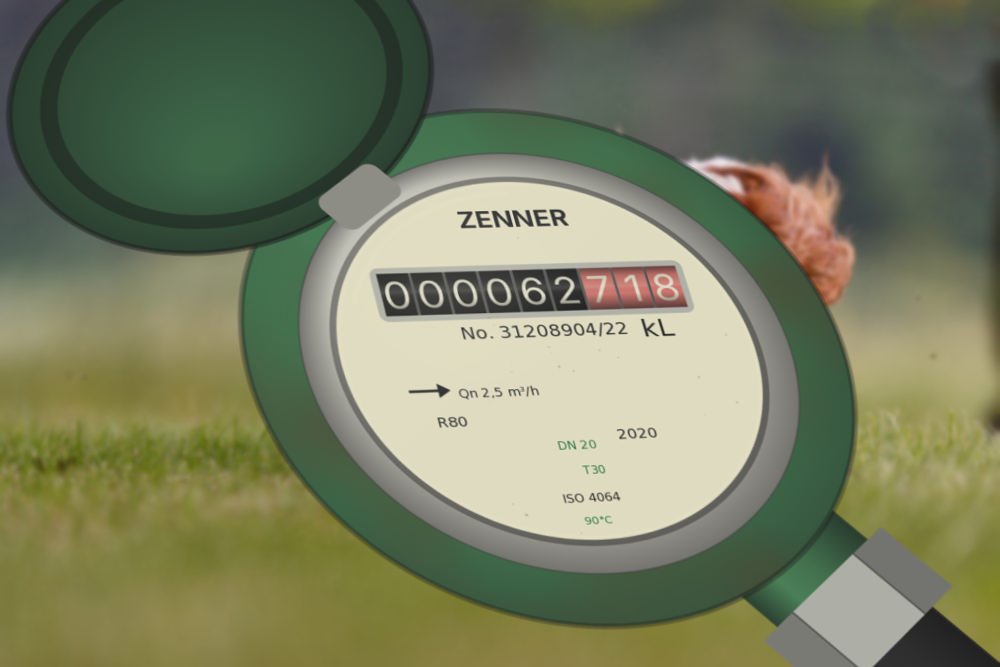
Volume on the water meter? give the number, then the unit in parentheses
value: 62.718 (kL)
